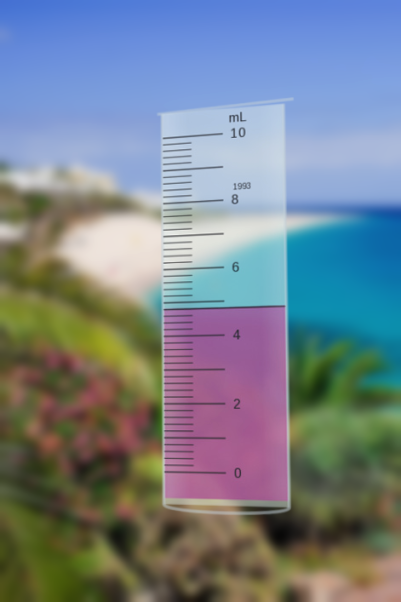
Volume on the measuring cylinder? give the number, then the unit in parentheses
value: 4.8 (mL)
